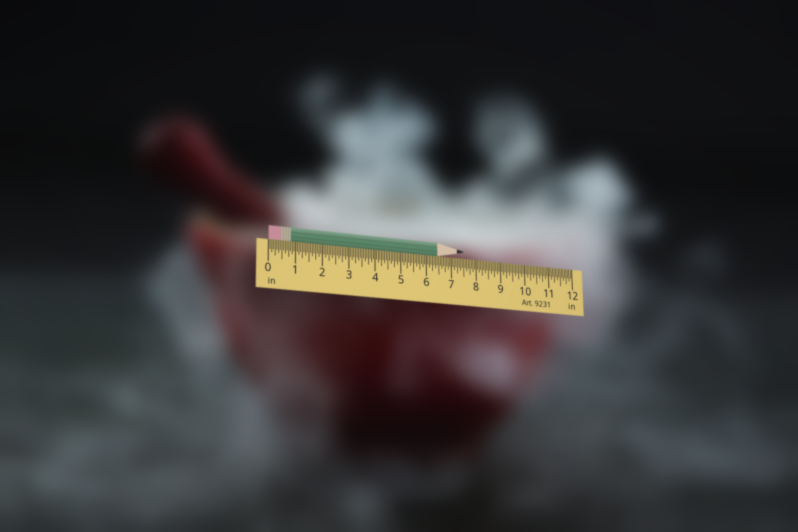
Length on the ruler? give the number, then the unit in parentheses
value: 7.5 (in)
